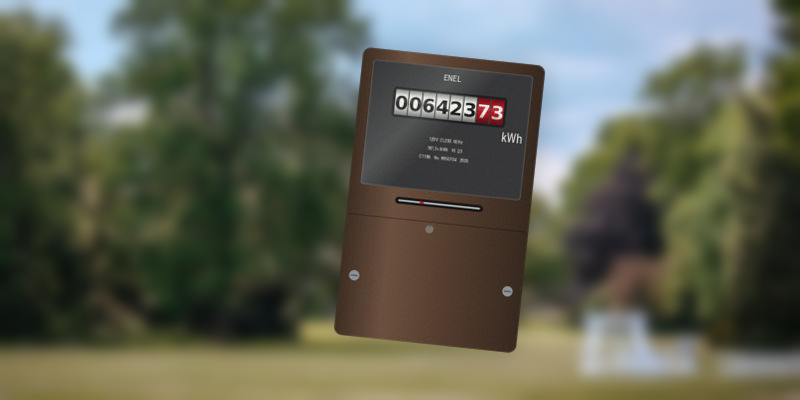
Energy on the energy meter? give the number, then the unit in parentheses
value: 6423.73 (kWh)
